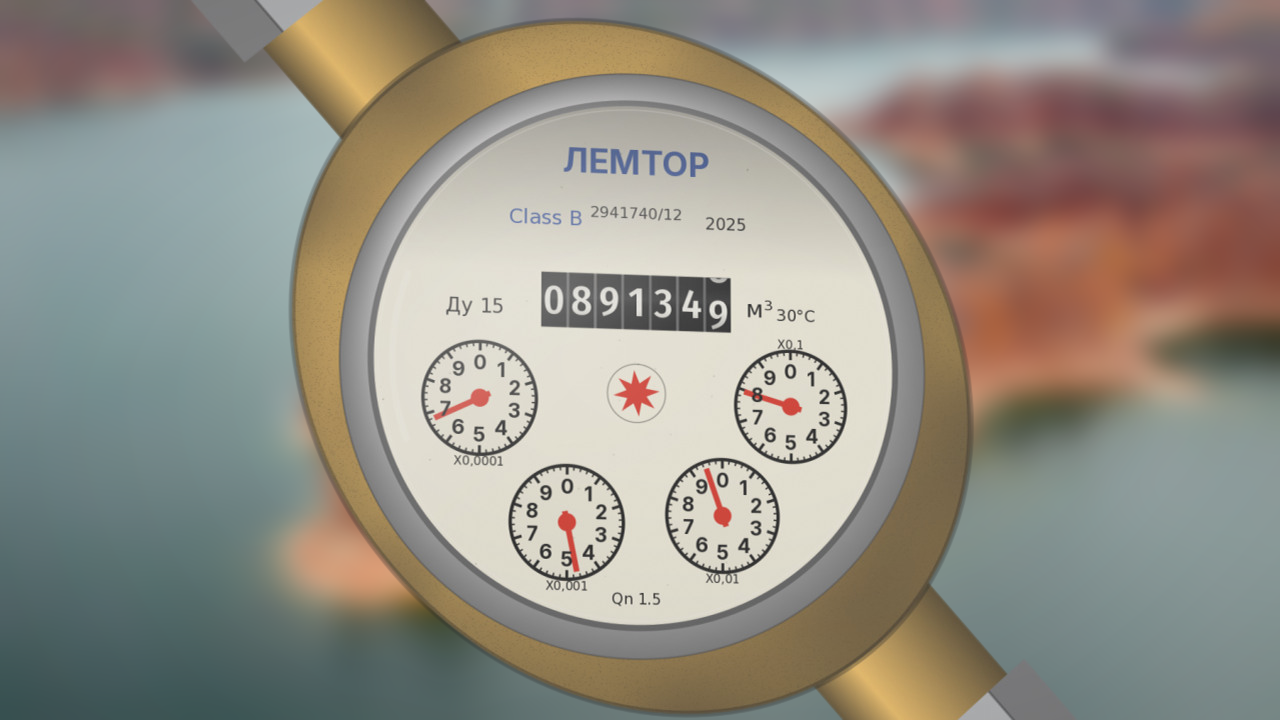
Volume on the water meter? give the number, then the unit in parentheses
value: 891348.7946 (m³)
